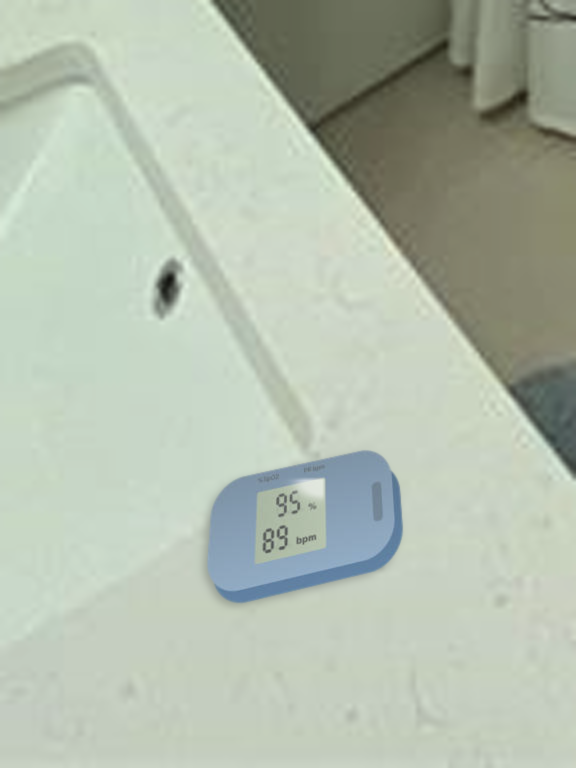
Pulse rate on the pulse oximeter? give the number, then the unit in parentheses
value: 89 (bpm)
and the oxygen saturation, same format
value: 95 (%)
